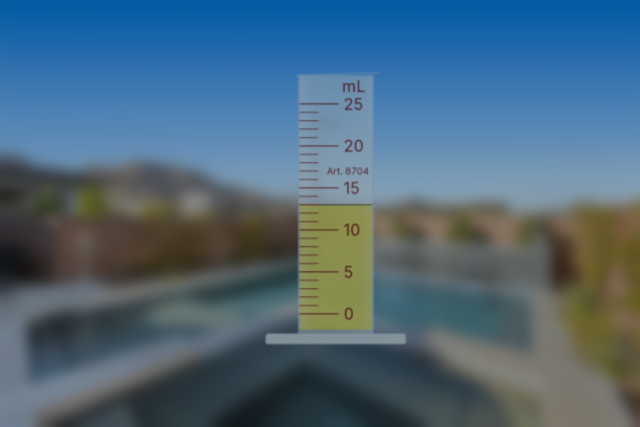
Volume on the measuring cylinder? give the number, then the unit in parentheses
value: 13 (mL)
